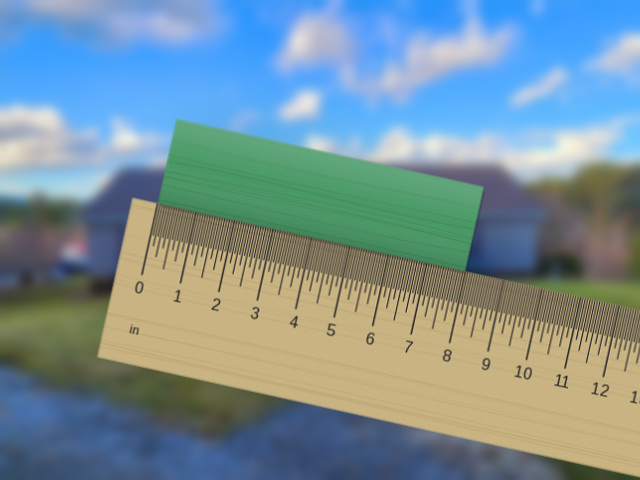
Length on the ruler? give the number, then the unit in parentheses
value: 8 (in)
